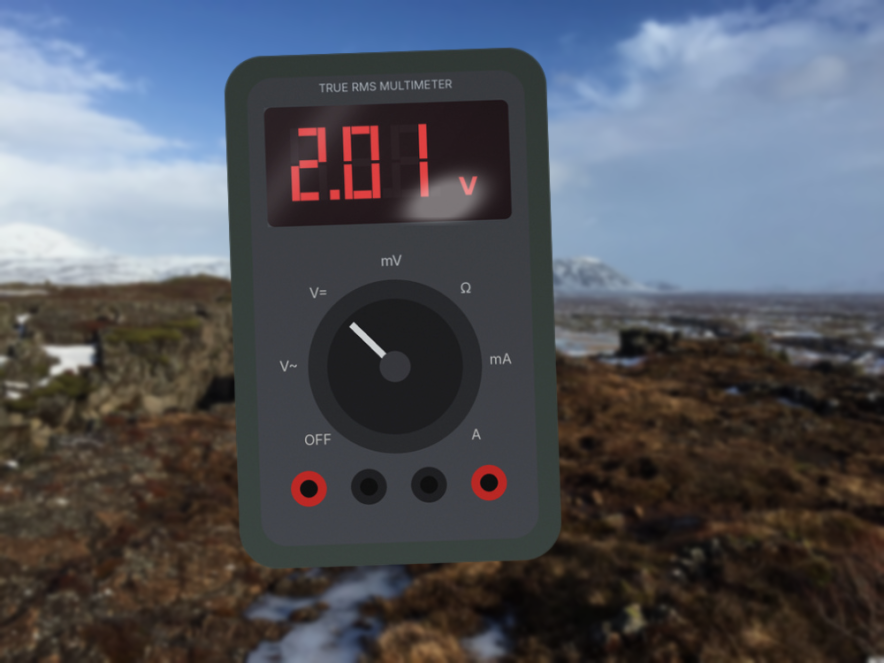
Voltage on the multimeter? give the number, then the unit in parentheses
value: 2.01 (V)
